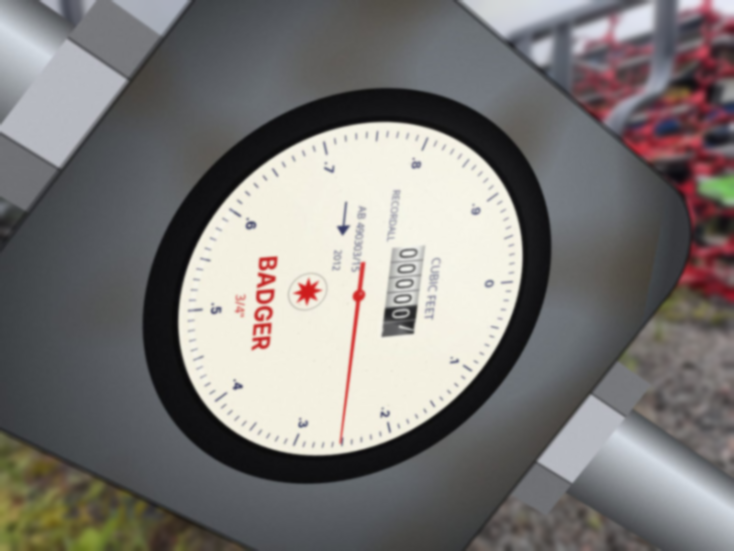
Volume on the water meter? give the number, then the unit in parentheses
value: 7.25 (ft³)
